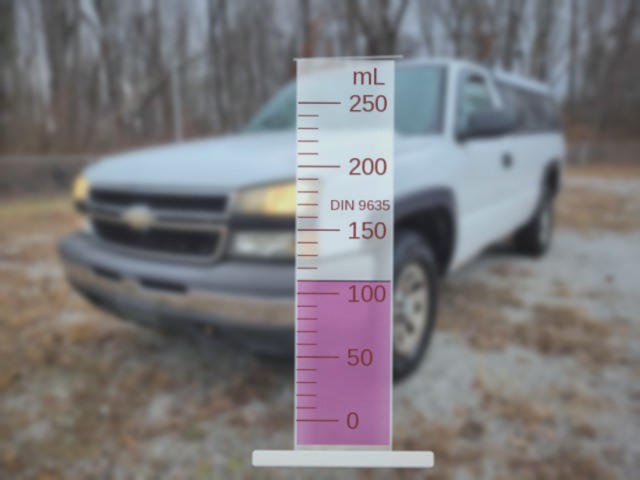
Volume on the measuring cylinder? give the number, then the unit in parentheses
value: 110 (mL)
